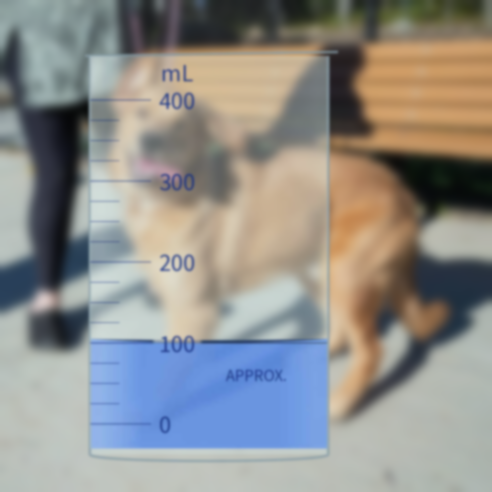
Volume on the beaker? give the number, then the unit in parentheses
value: 100 (mL)
